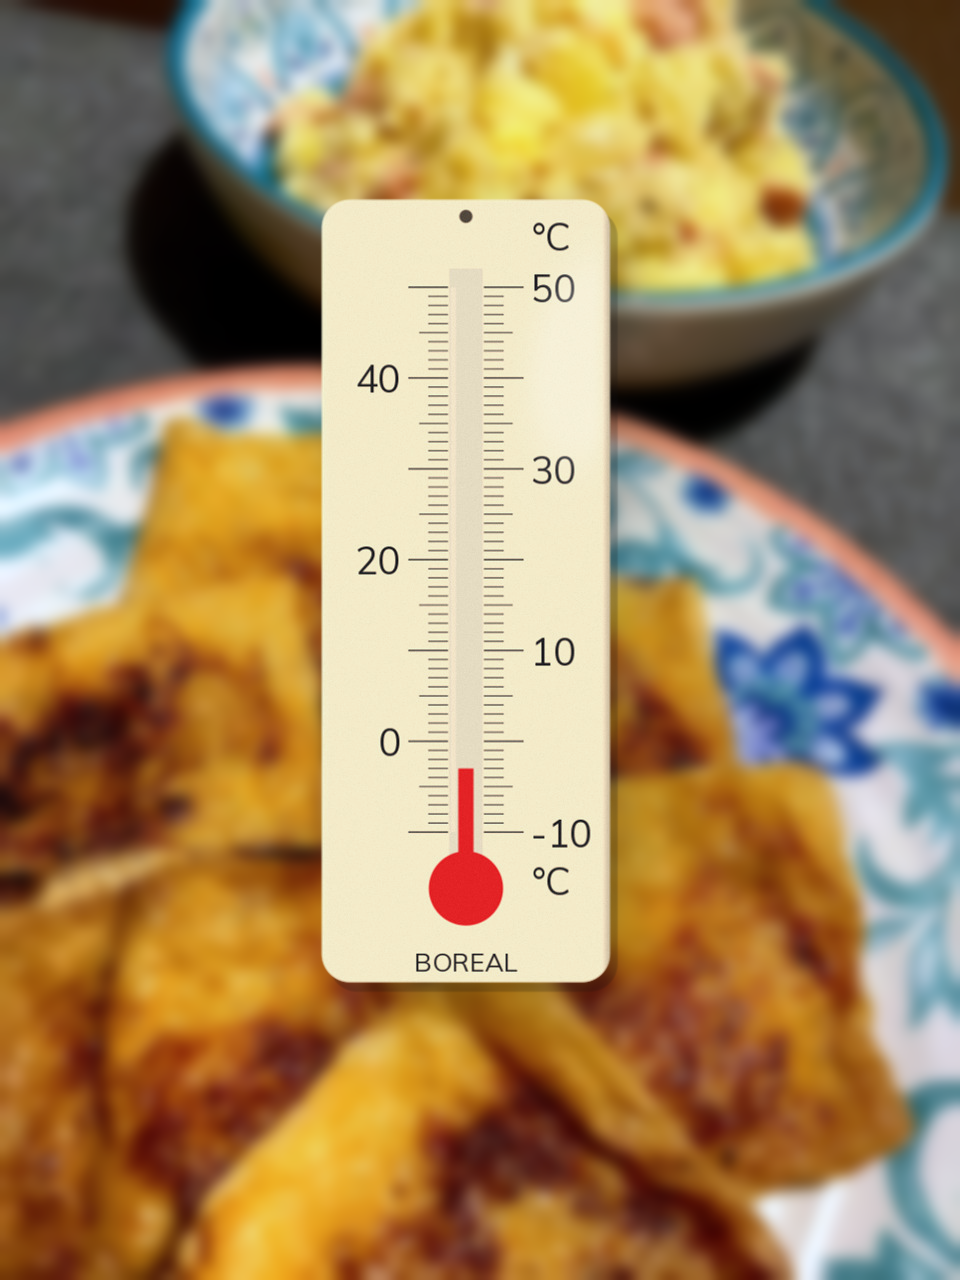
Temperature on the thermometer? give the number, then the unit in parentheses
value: -3 (°C)
